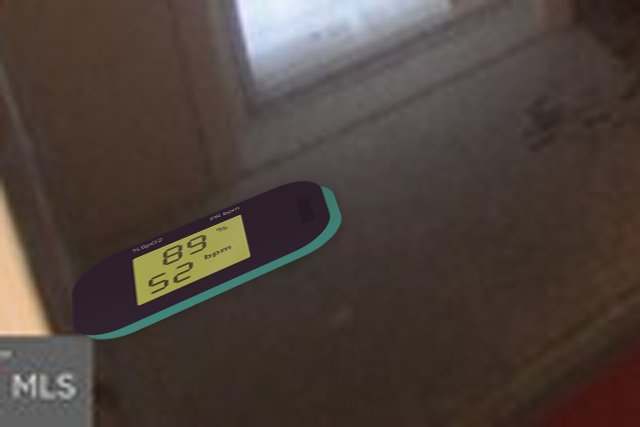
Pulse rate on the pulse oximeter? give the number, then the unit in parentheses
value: 52 (bpm)
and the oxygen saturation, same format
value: 89 (%)
